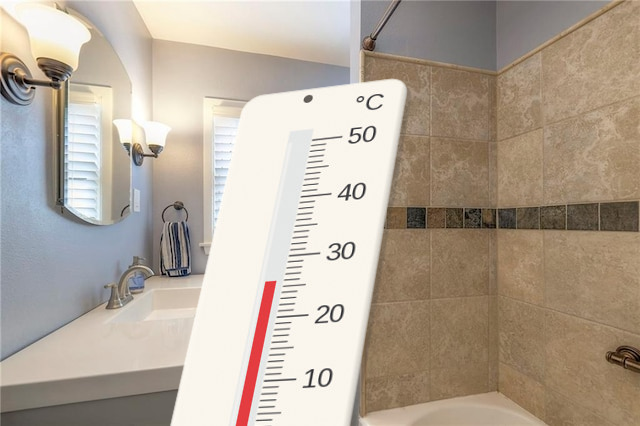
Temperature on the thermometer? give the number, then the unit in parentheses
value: 26 (°C)
